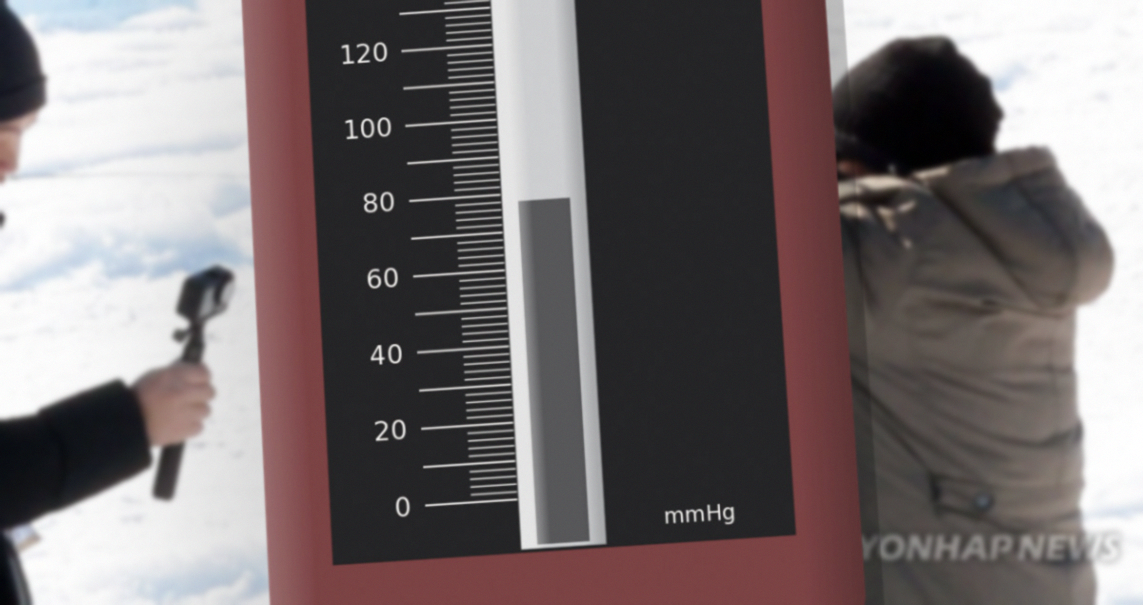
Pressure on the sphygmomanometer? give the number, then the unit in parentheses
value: 78 (mmHg)
